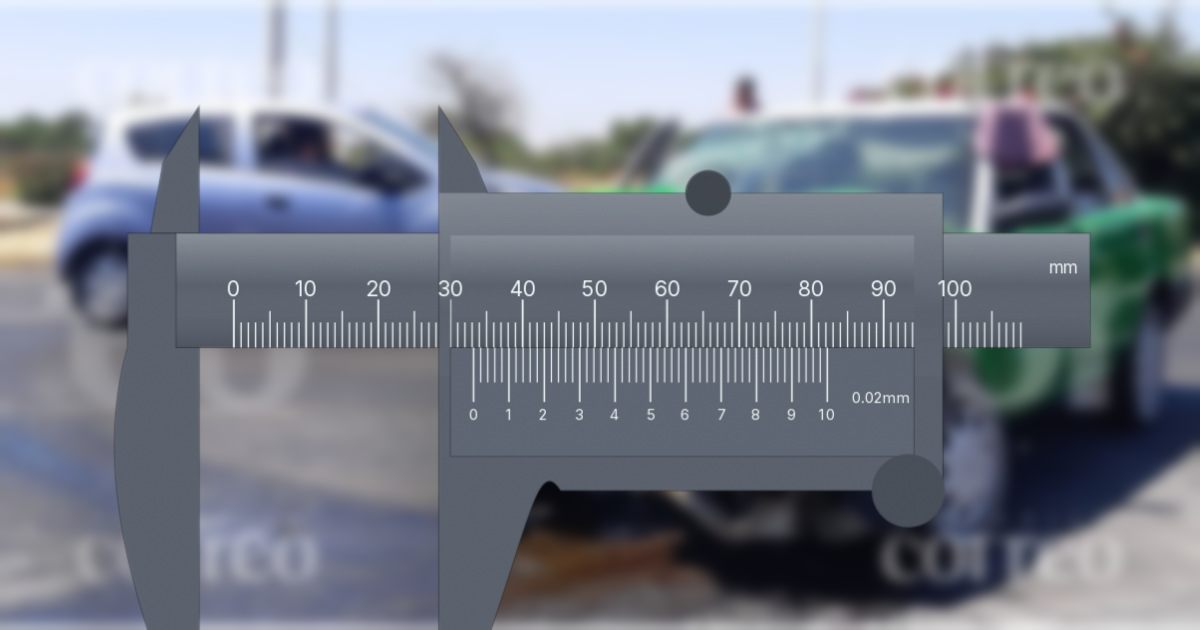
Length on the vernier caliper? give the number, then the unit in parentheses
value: 33.2 (mm)
